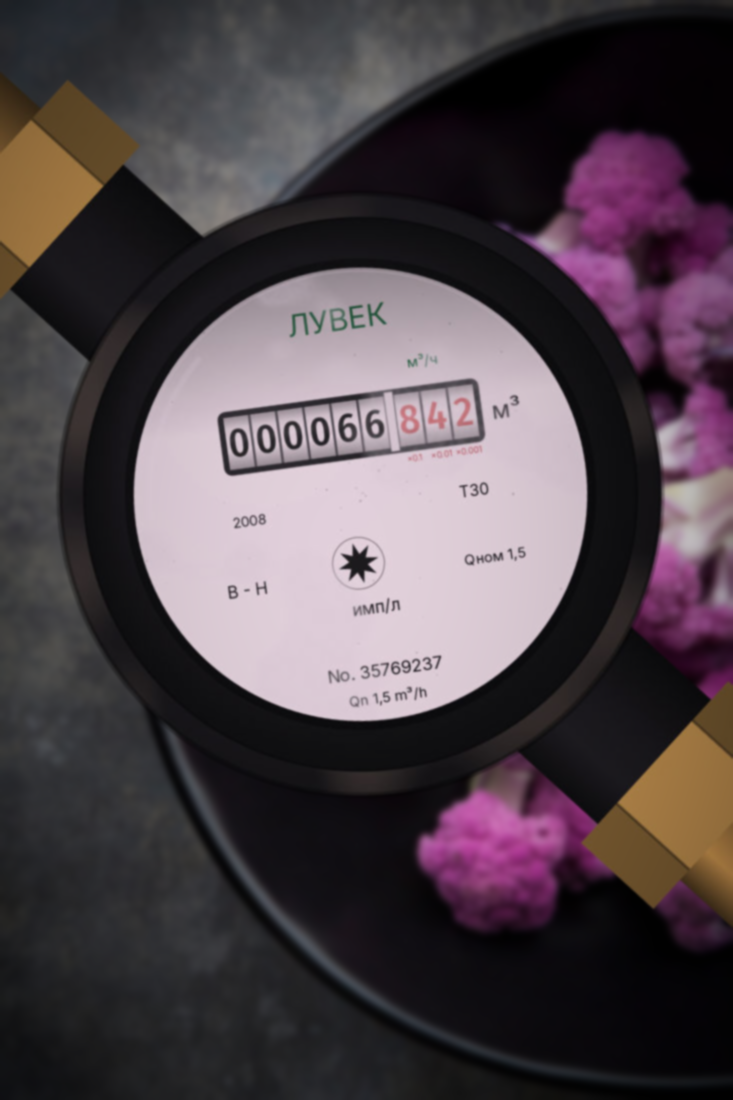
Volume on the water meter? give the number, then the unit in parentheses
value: 66.842 (m³)
